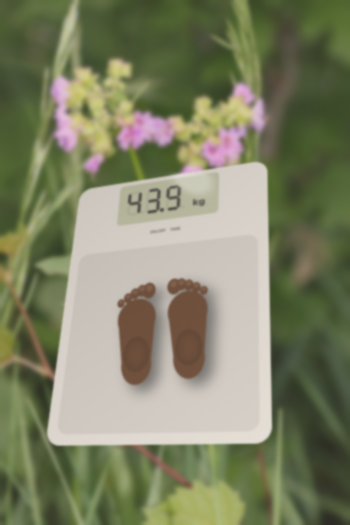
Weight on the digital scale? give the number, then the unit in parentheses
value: 43.9 (kg)
